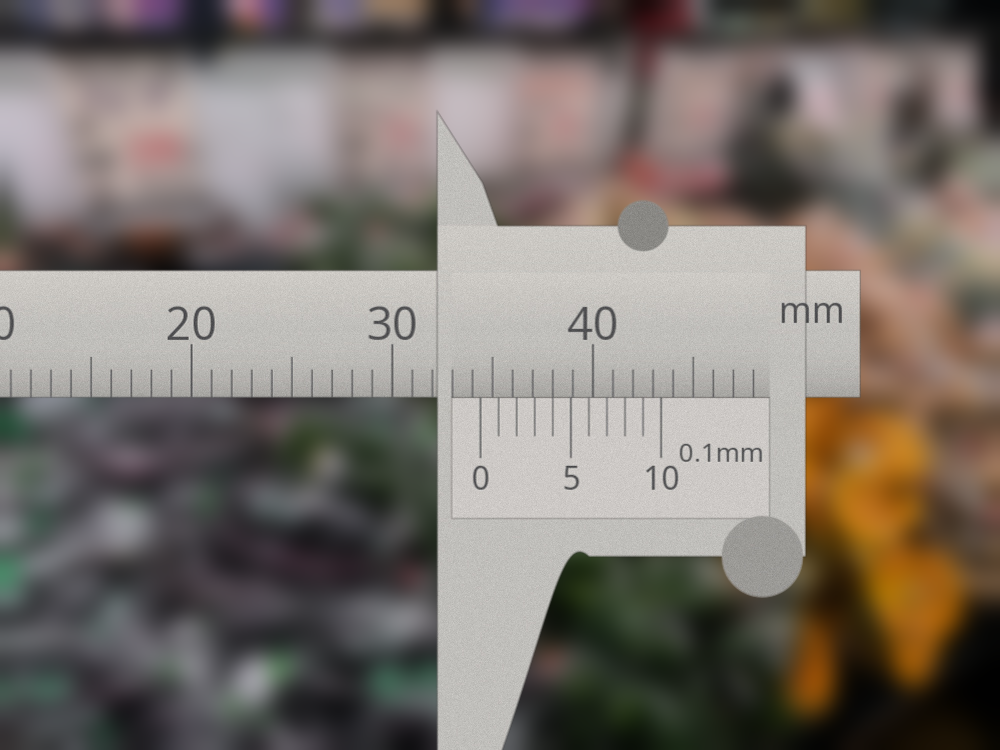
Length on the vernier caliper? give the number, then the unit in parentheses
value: 34.4 (mm)
